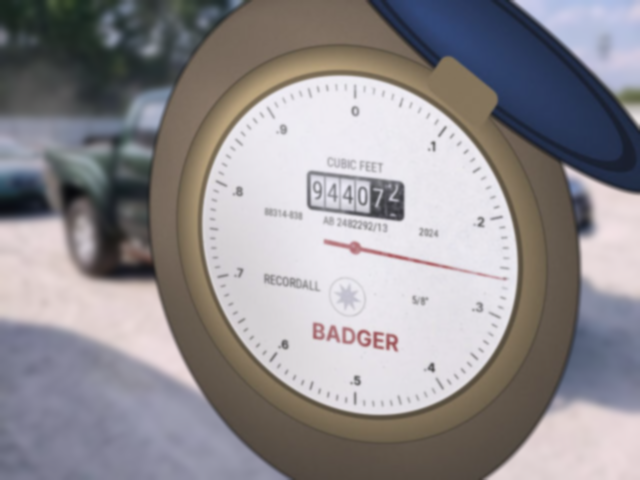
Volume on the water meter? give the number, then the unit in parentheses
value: 944072.26 (ft³)
